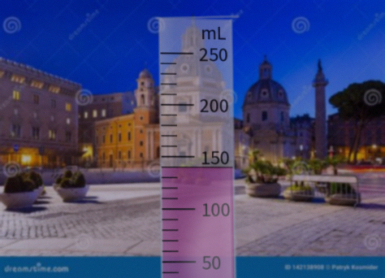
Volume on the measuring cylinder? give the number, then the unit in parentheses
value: 140 (mL)
